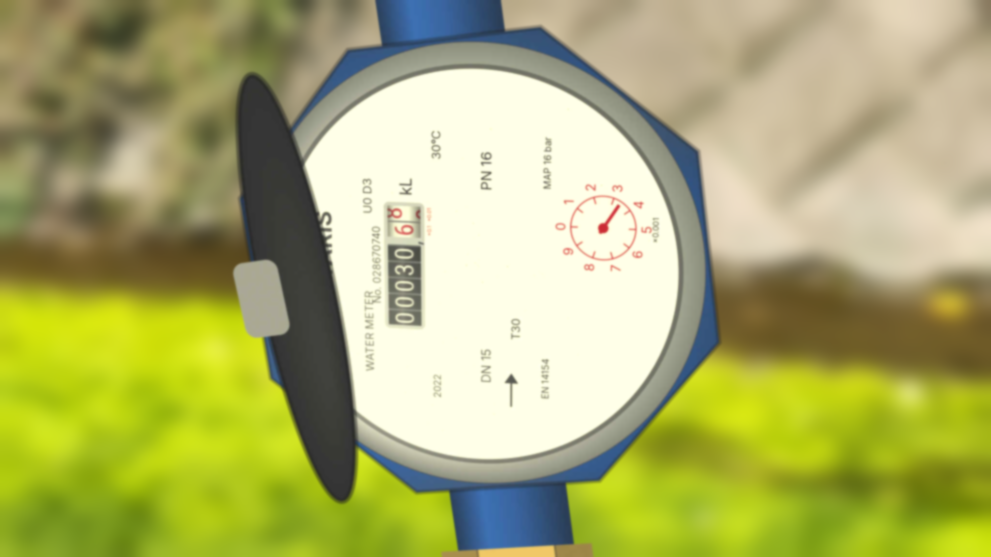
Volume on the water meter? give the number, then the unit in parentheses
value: 30.683 (kL)
